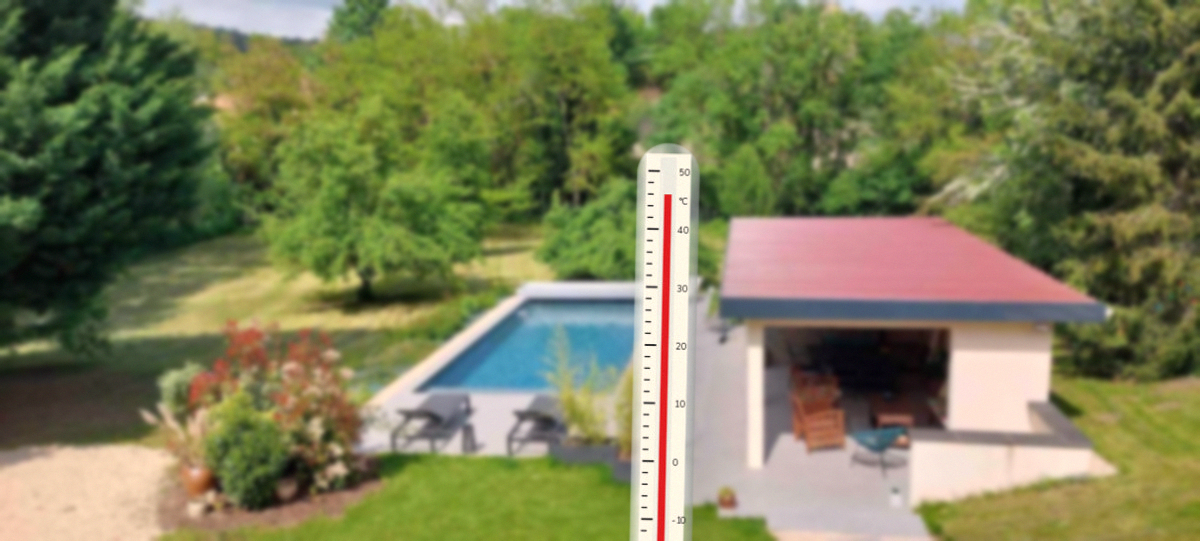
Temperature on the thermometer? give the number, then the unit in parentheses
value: 46 (°C)
